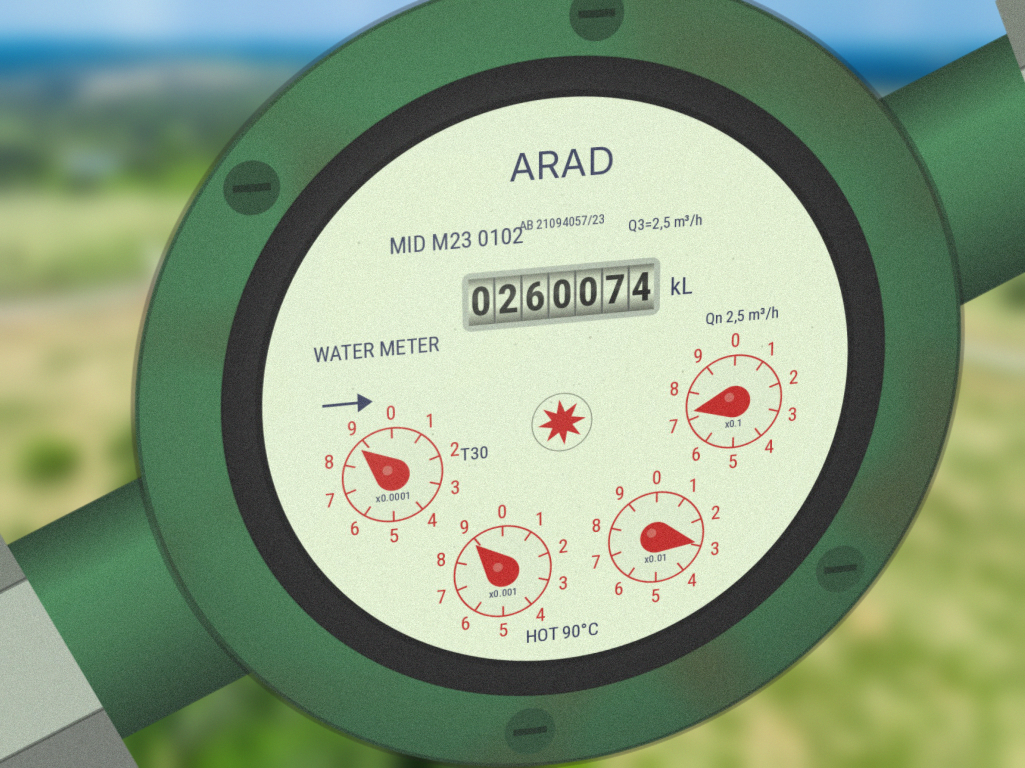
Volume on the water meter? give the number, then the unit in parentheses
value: 260074.7288 (kL)
